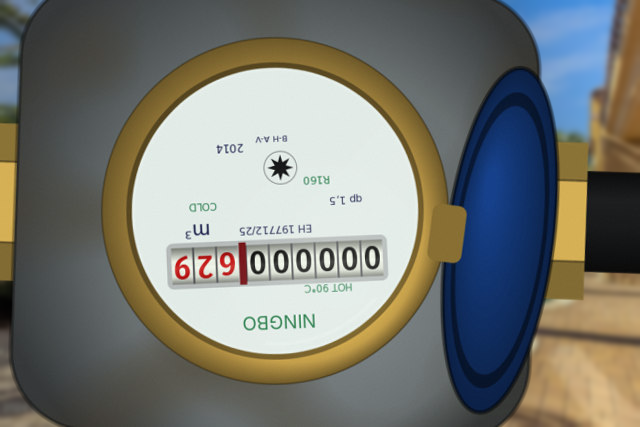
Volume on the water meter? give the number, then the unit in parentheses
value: 0.629 (m³)
